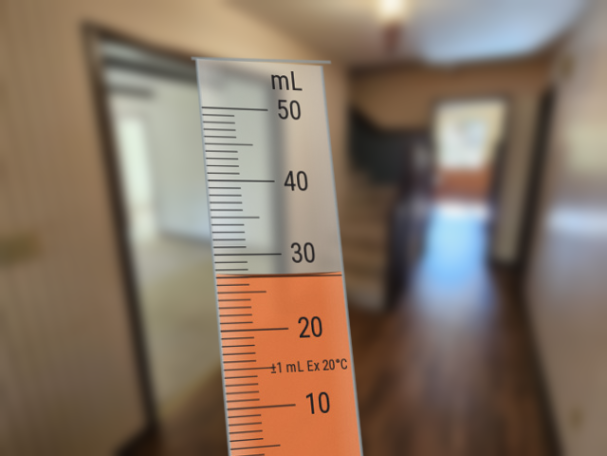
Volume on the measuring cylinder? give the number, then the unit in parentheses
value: 27 (mL)
